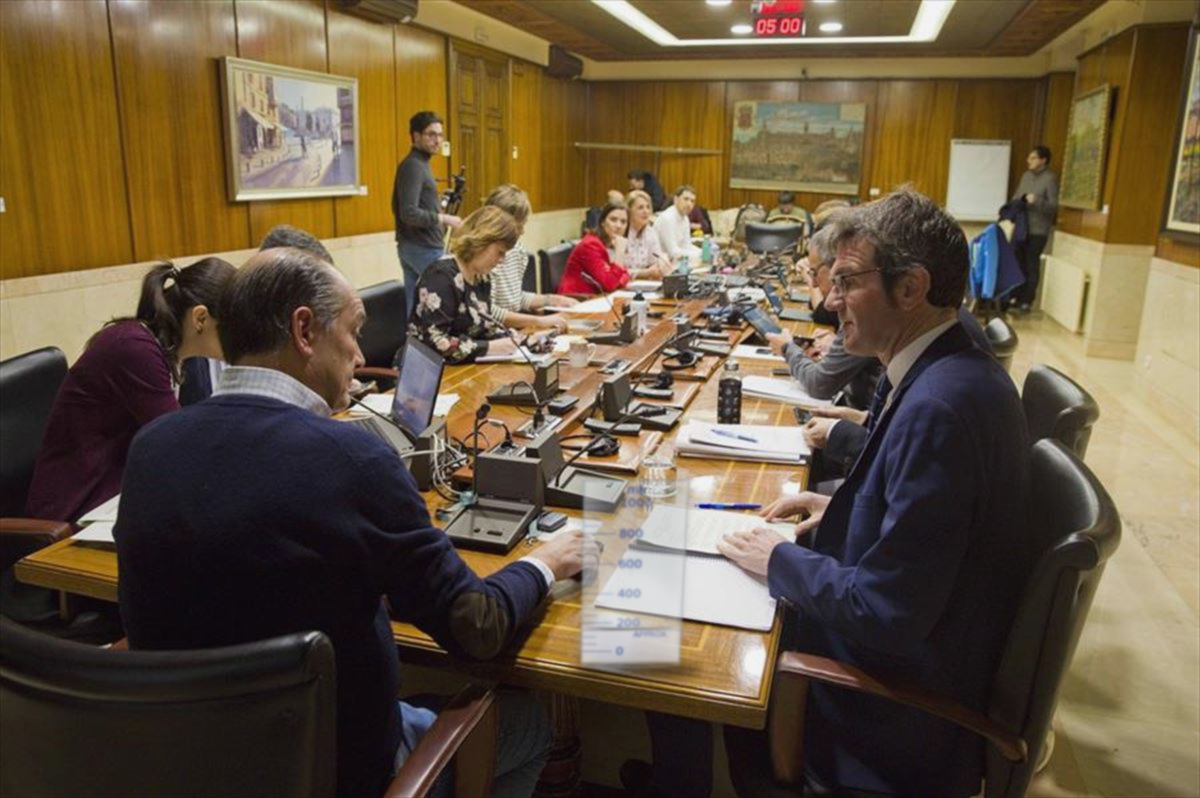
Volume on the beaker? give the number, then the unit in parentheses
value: 150 (mL)
